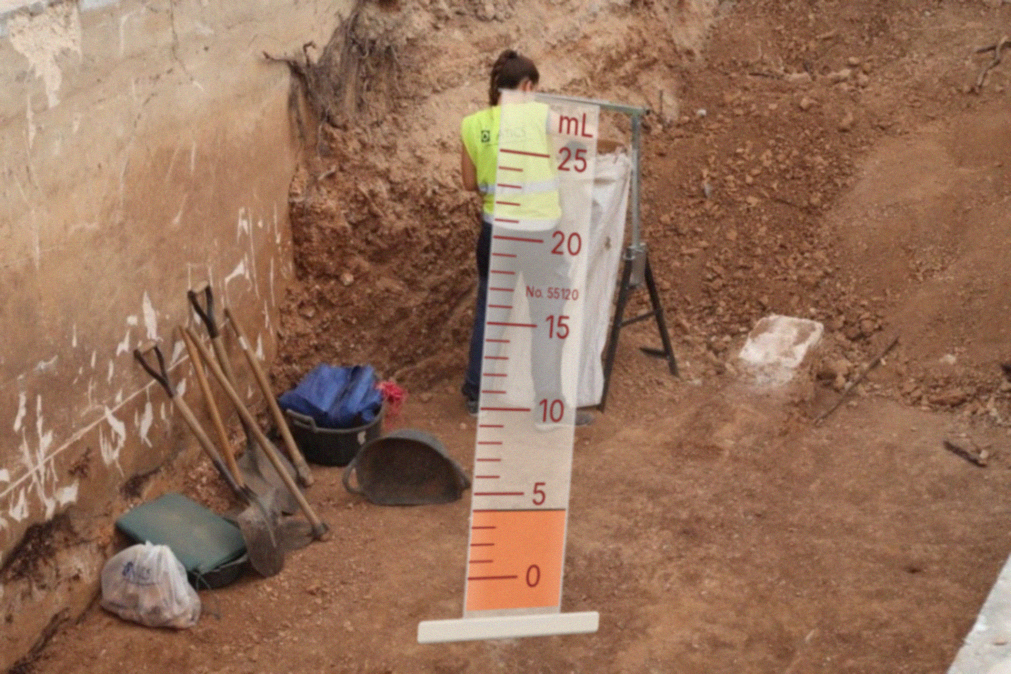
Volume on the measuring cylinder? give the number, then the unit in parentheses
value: 4 (mL)
